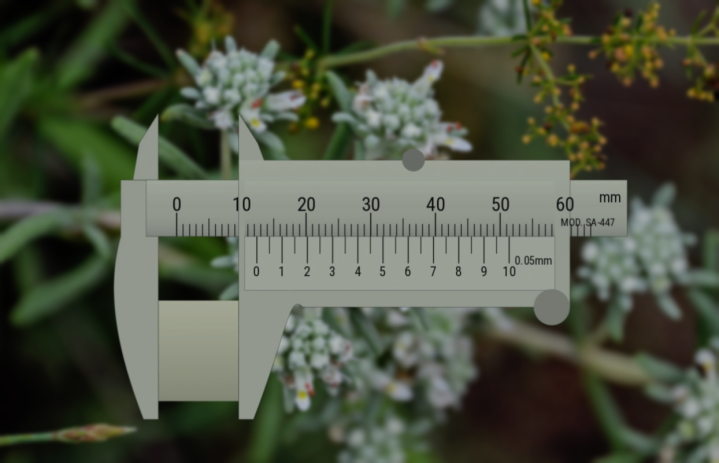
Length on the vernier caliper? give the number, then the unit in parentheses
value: 12.4 (mm)
